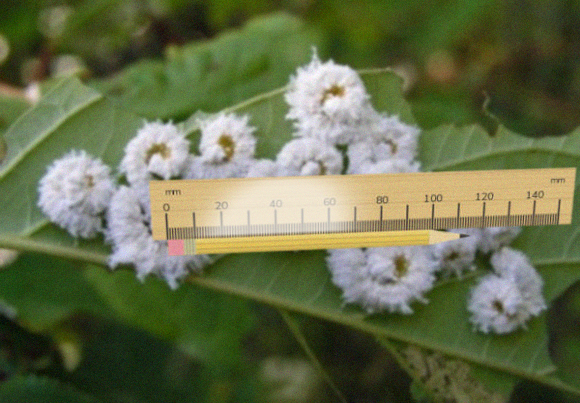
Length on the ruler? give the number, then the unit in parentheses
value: 115 (mm)
